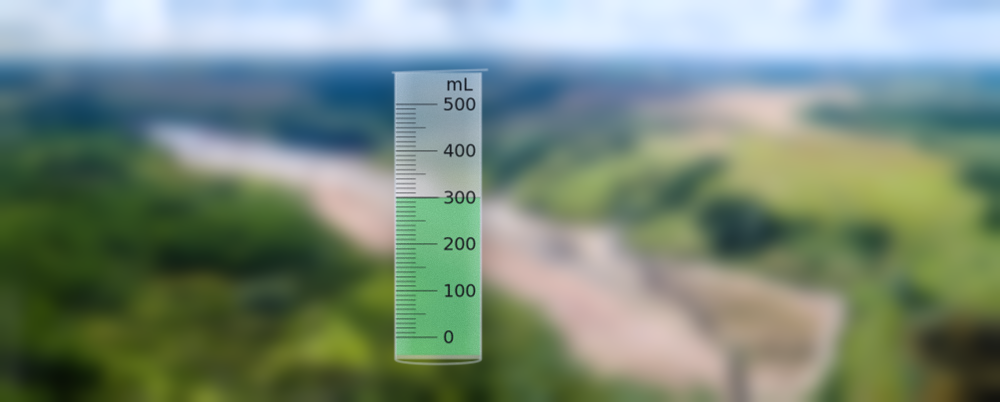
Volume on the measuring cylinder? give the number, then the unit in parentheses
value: 300 (mL)
